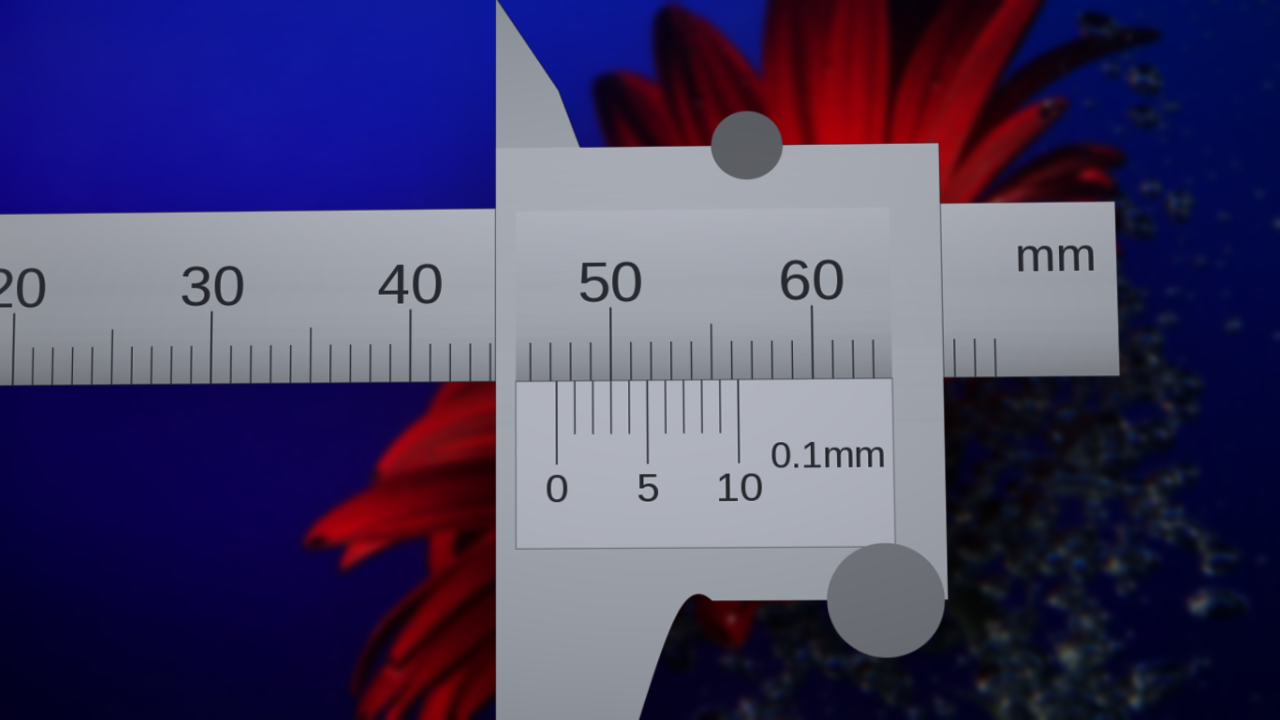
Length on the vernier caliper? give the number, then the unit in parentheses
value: 47.3 (mm)
